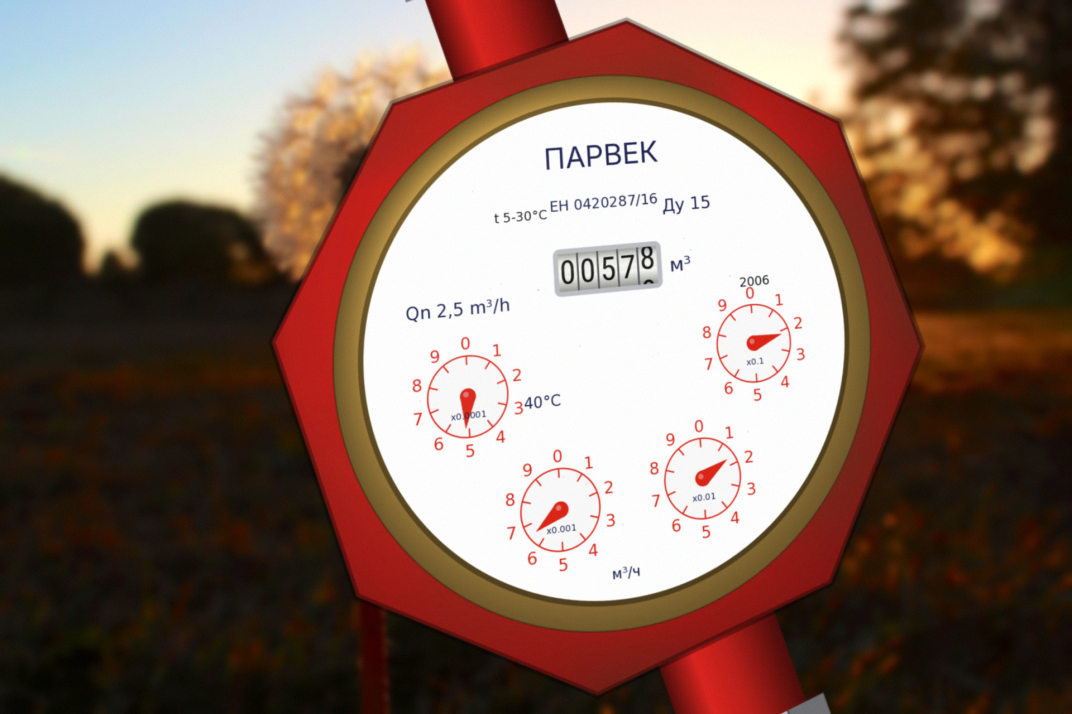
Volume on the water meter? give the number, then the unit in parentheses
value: 578.2165 (m³)
